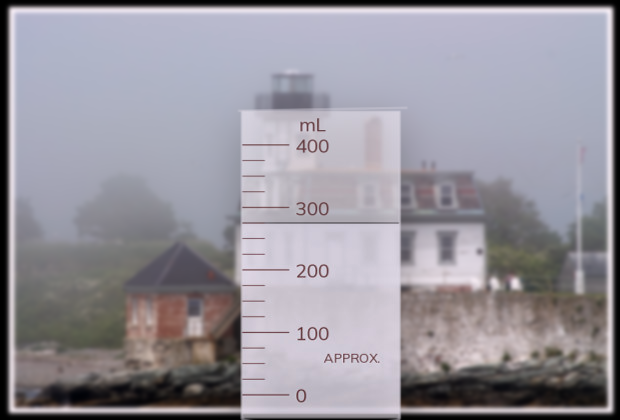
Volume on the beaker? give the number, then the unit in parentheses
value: 275 (mL)
